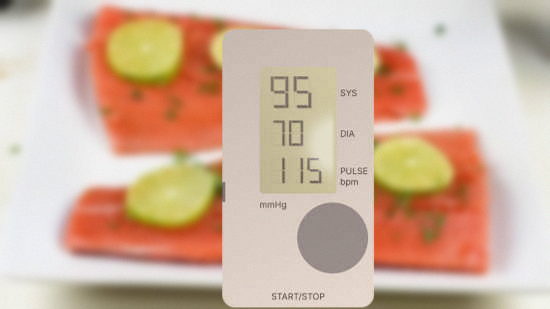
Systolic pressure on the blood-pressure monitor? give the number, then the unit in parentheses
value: 95 (mmHg)
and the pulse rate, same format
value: 115 (bpm)
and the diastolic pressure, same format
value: 70 (mmHg)
